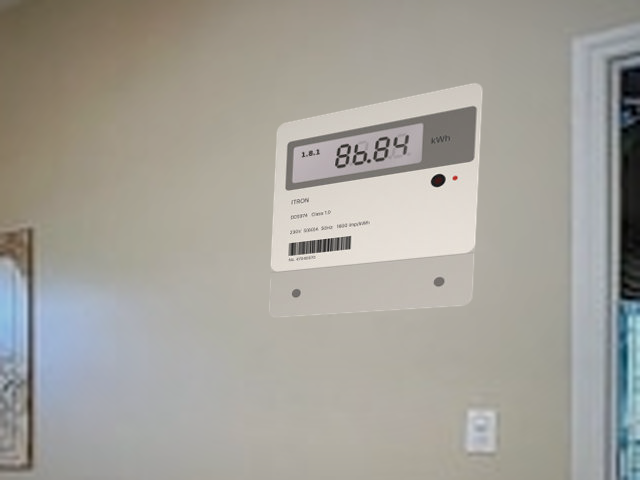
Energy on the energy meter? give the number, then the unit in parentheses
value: 86.84 (kWh)
